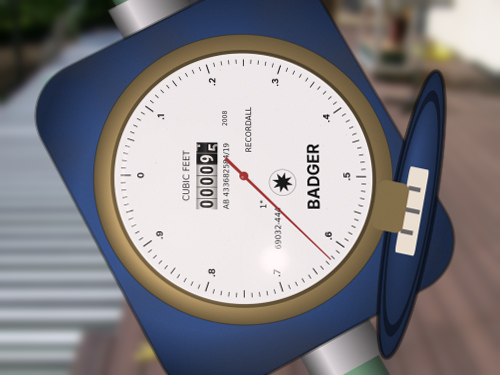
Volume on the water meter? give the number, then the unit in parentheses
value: 94.62 (ft³)
